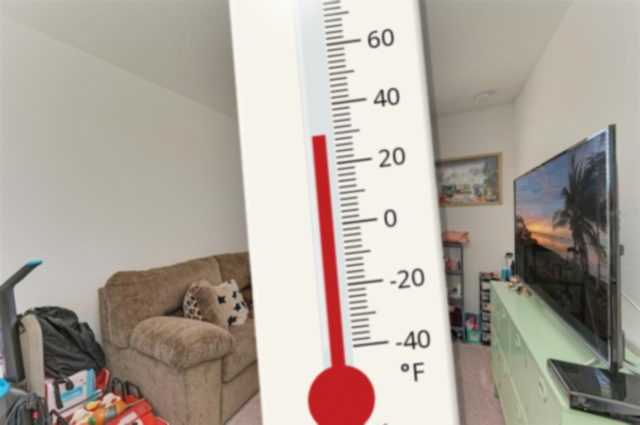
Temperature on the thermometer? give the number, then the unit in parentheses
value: 30 (°F)
